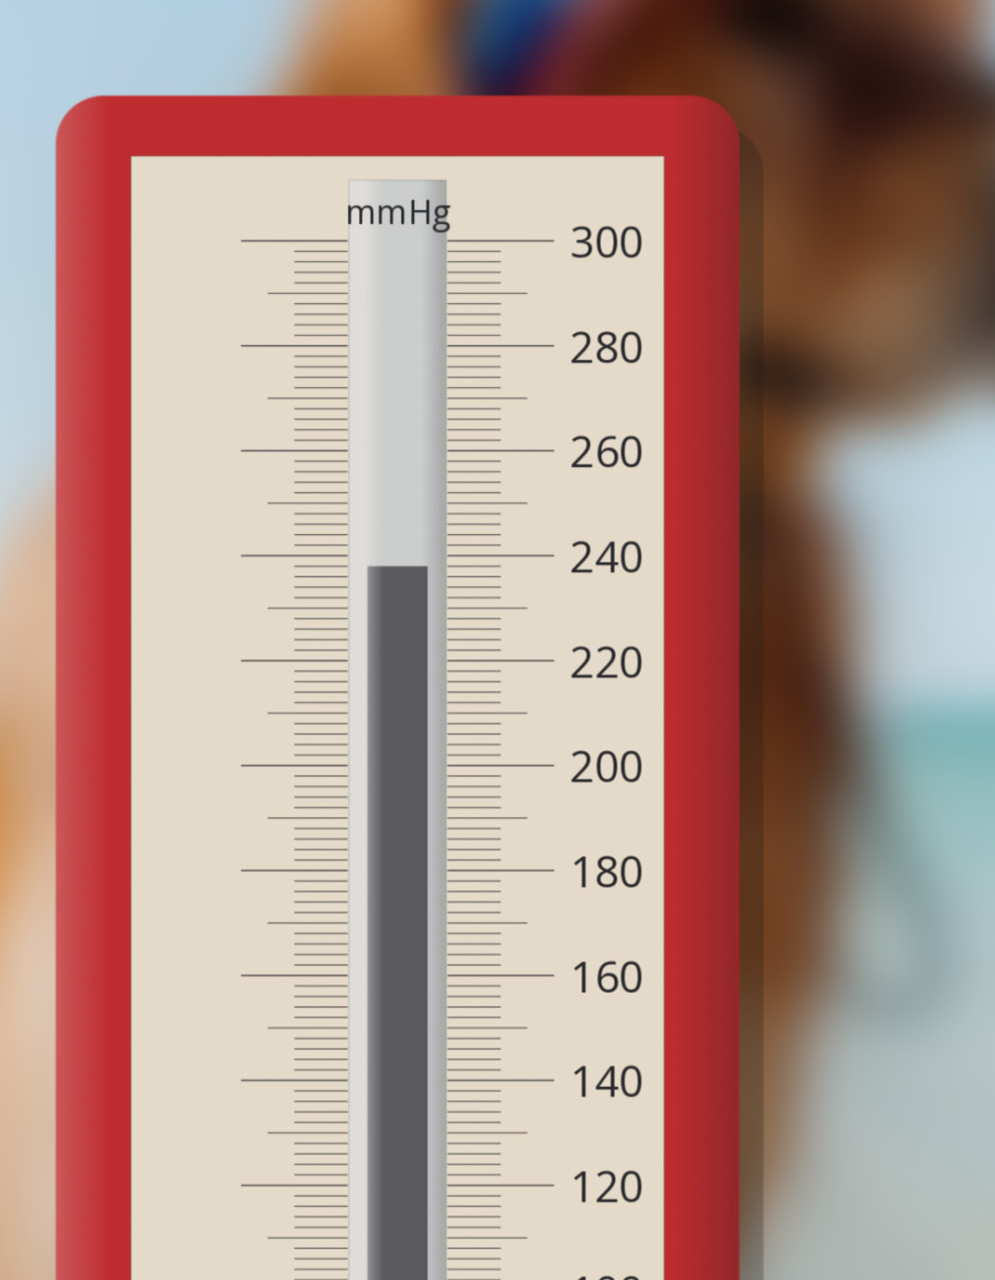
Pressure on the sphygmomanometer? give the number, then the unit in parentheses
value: 238 (mmHg)
